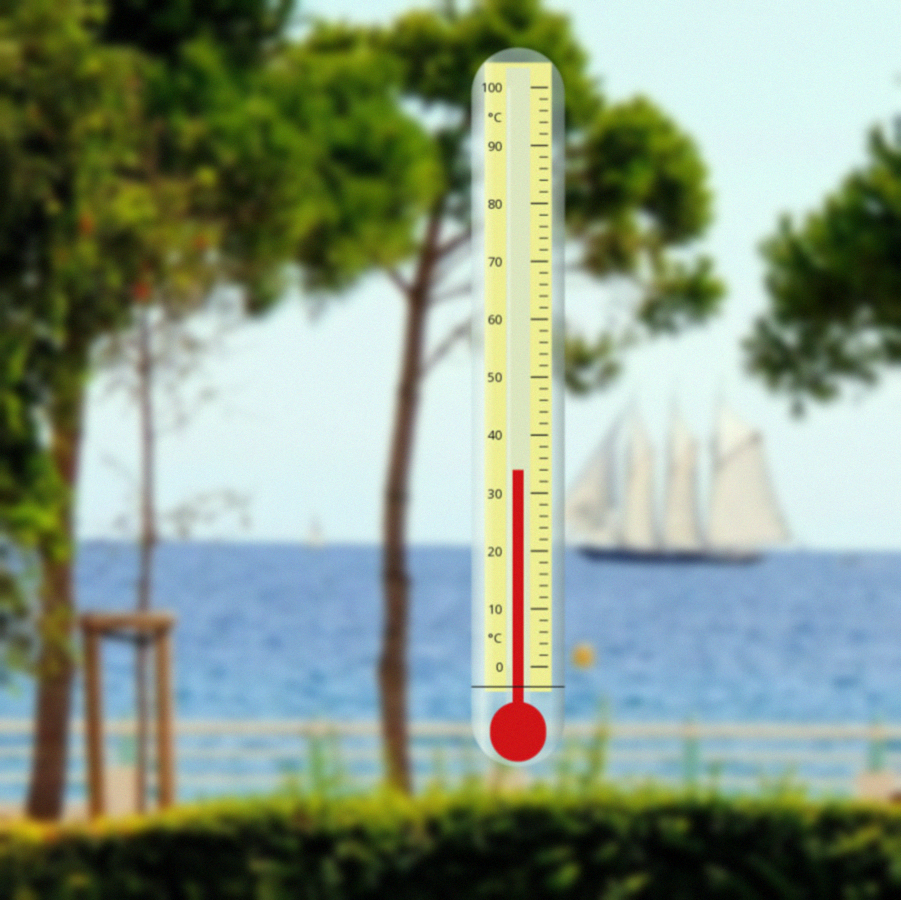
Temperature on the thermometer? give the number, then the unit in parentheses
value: 34 (°C)
